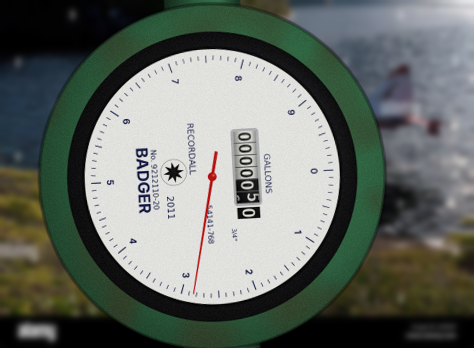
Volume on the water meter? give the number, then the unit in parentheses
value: 52.8 (gal)
